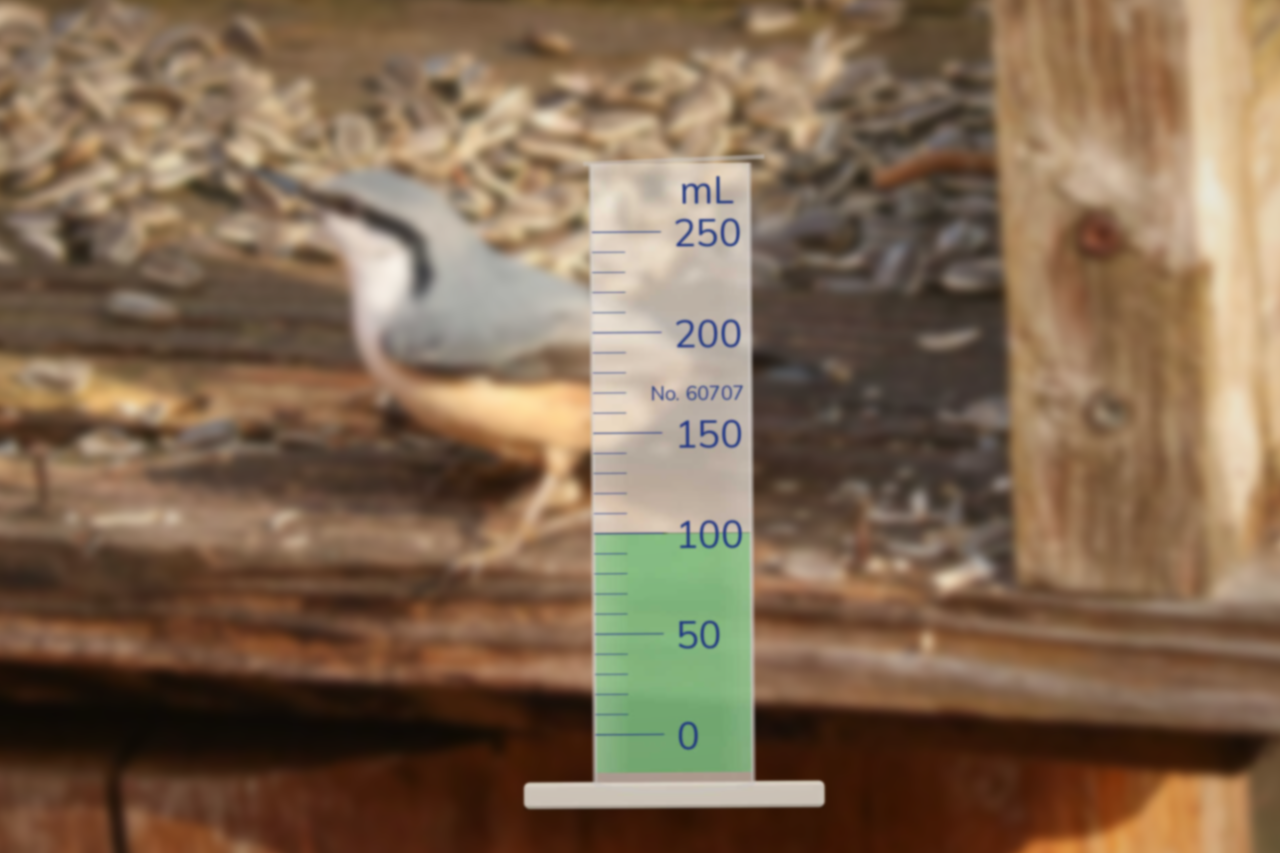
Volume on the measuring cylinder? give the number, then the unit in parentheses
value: 100 (mL)
